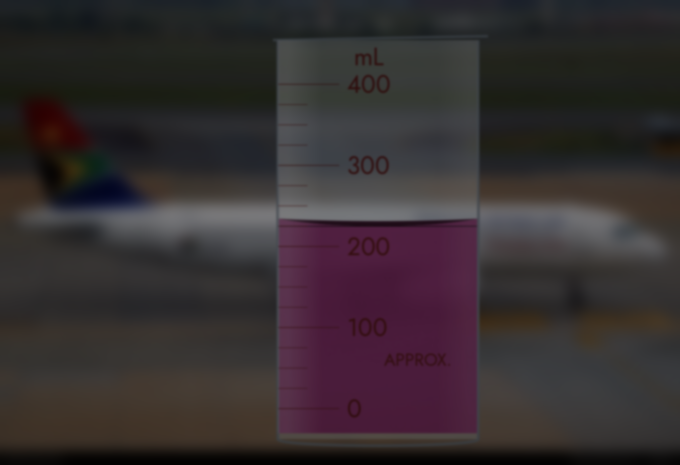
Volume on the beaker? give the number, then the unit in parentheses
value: 225 (mL)
